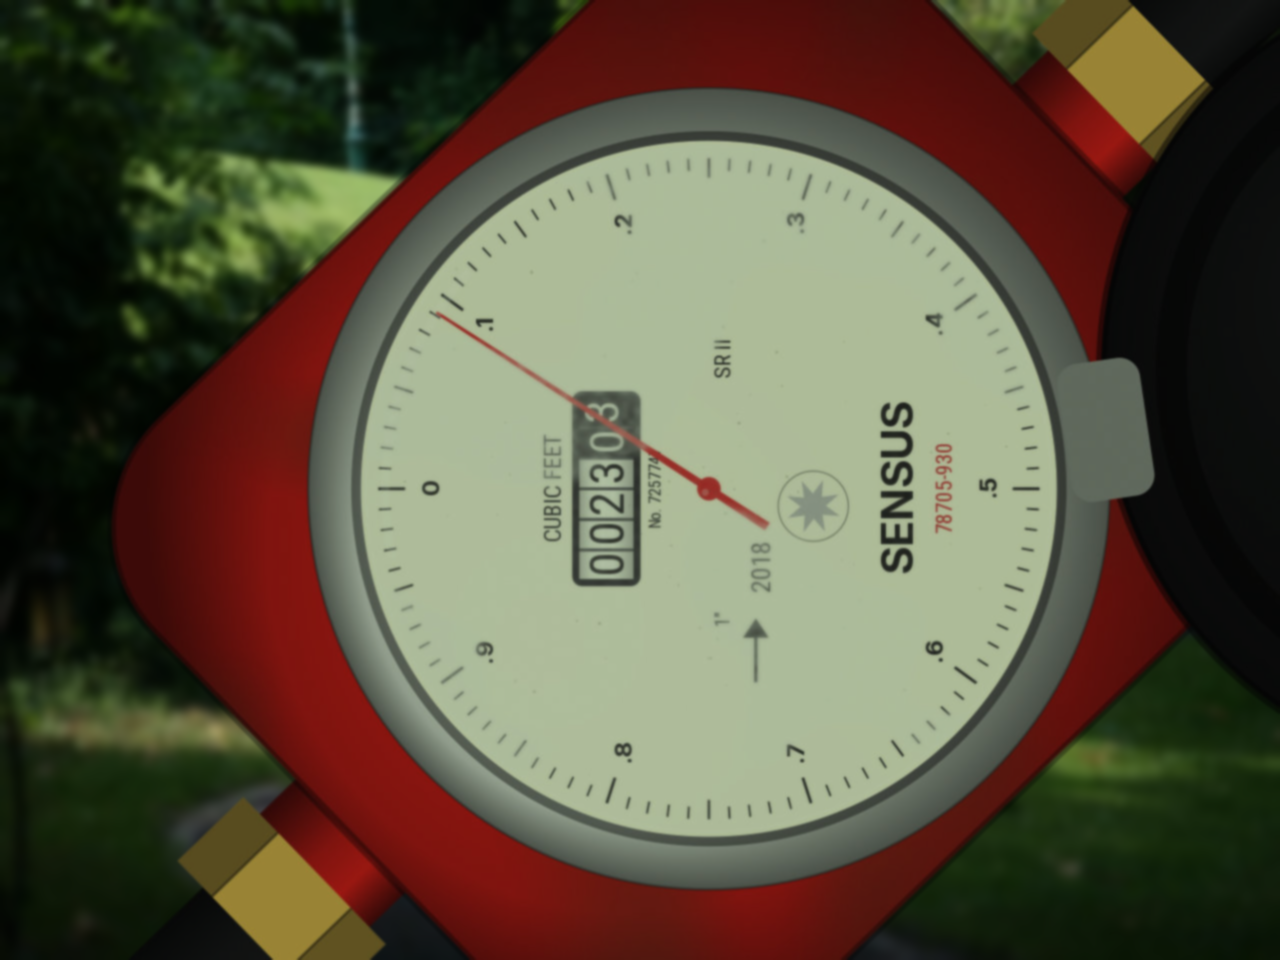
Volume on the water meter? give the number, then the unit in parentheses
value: 2303.09 (ft³)
